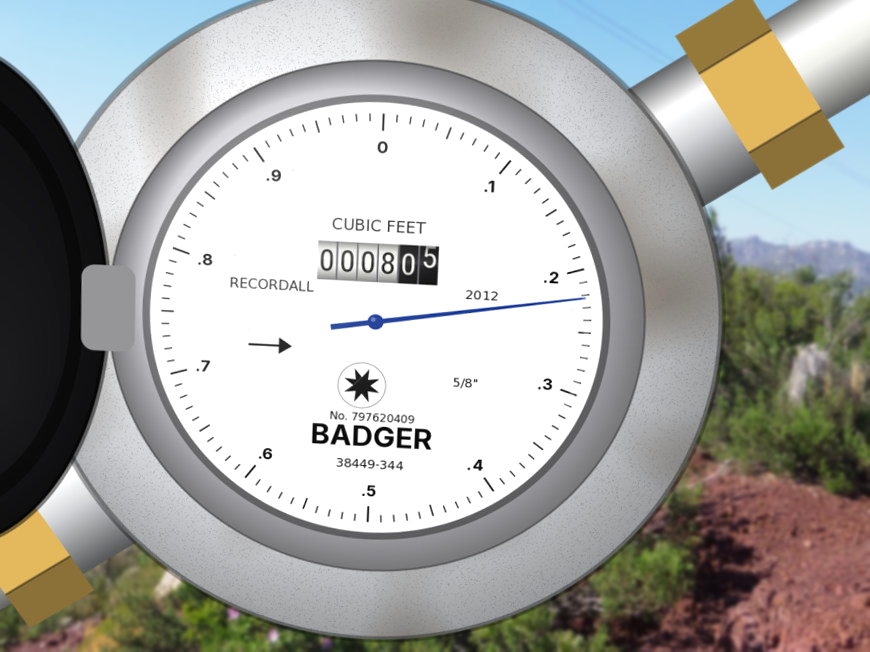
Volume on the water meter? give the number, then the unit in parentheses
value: 805.22 (ft³)
